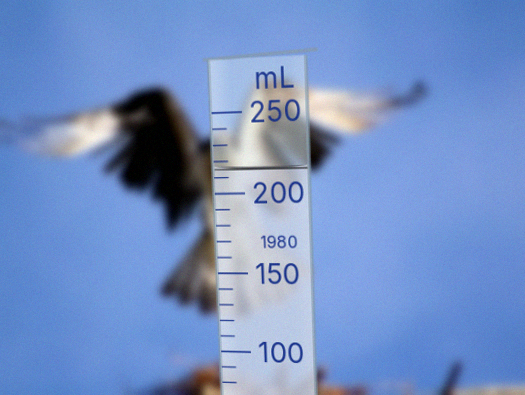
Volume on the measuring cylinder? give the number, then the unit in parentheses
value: 215 (mL)
